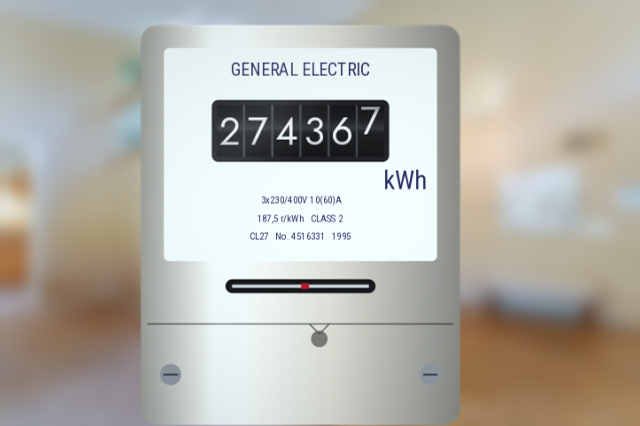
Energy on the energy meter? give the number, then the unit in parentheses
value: 274367 (kWh)
